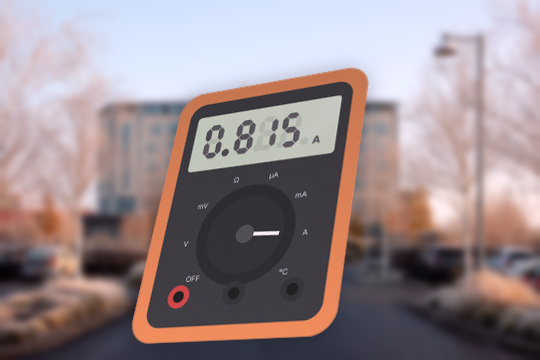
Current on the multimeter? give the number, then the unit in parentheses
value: 0.815 (A)
